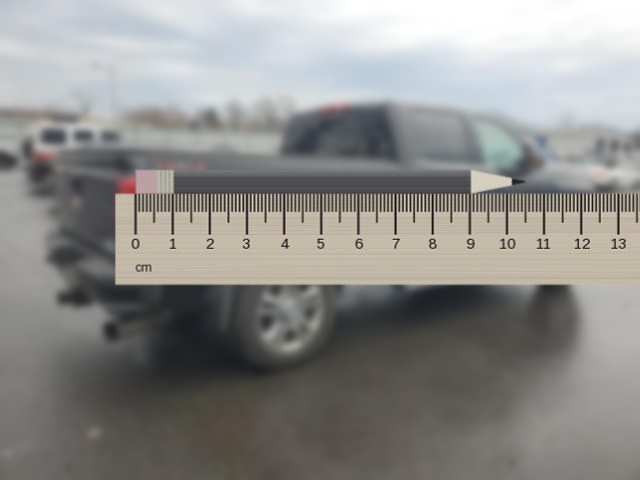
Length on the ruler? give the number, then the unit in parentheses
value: 10.5 (cm)
